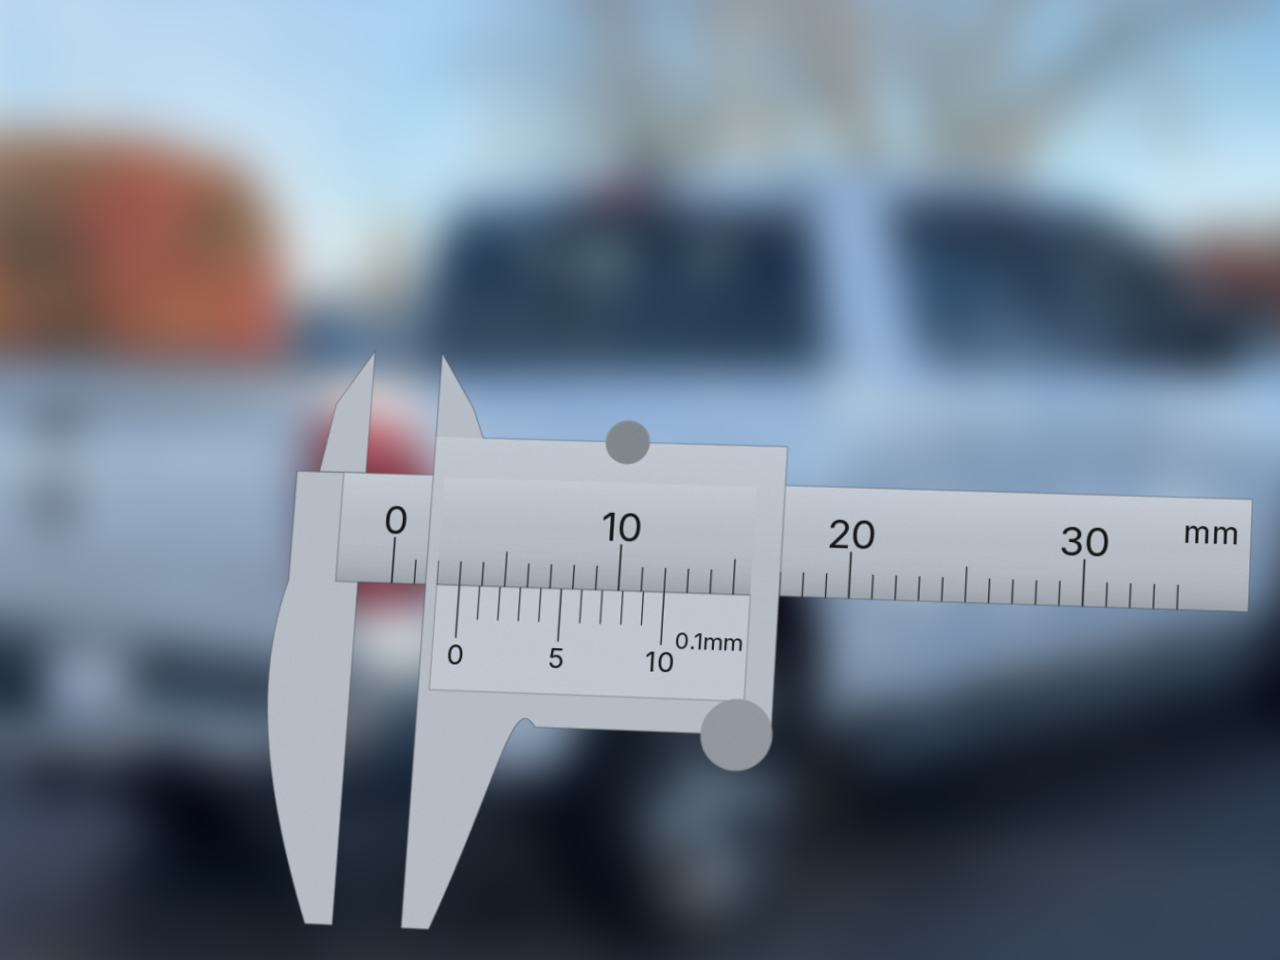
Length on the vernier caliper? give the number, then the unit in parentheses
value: 3.0 (mm)
